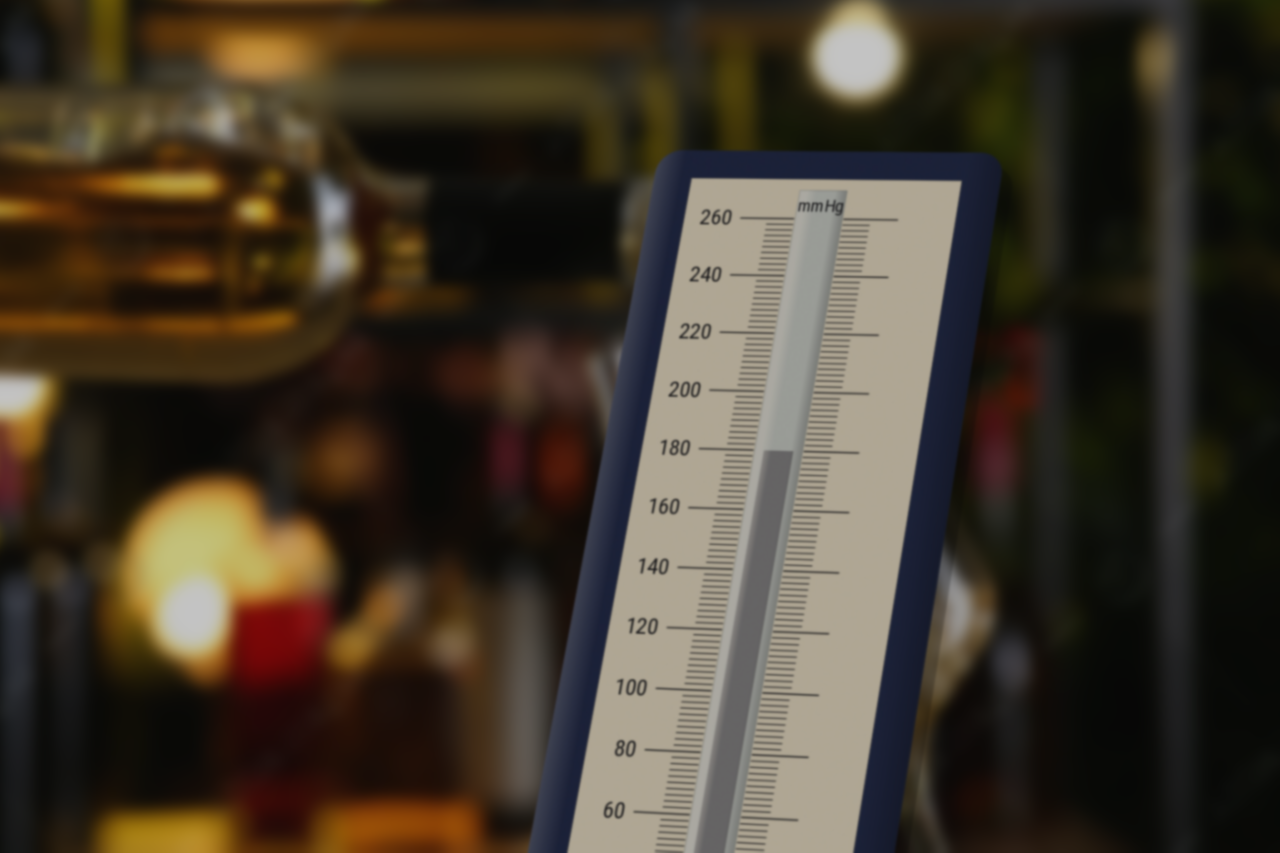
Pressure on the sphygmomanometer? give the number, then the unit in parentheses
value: 180 (mmHg)
